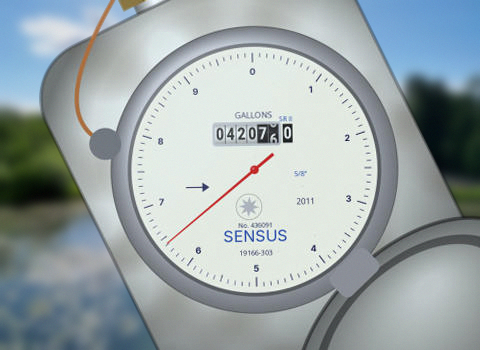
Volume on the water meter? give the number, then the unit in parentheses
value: 420756.4 (gal)
